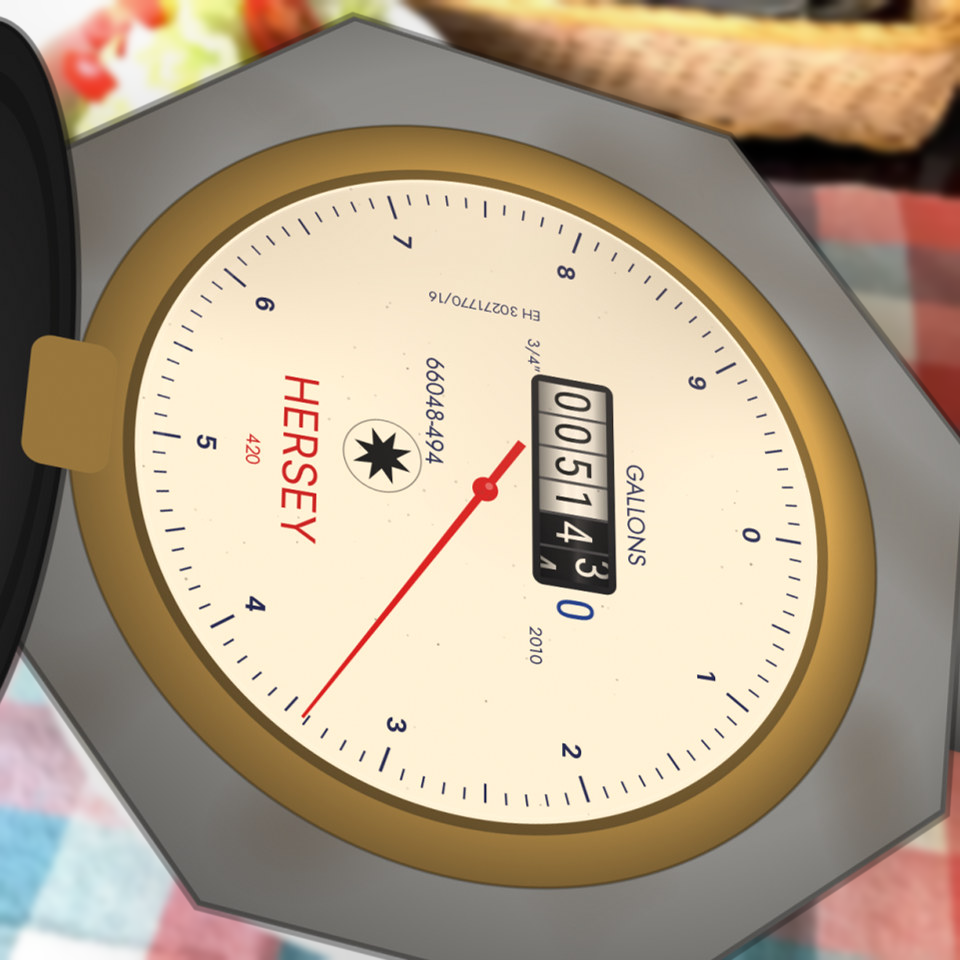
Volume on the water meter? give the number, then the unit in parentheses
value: 51433.4 (gal)
